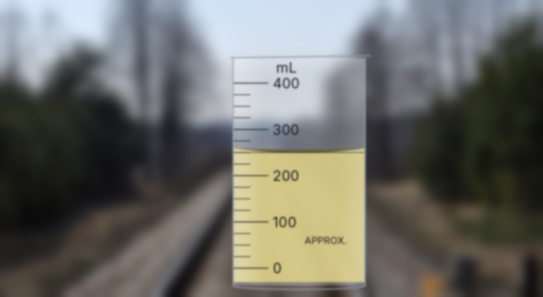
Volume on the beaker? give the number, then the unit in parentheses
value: 250 (mL)
